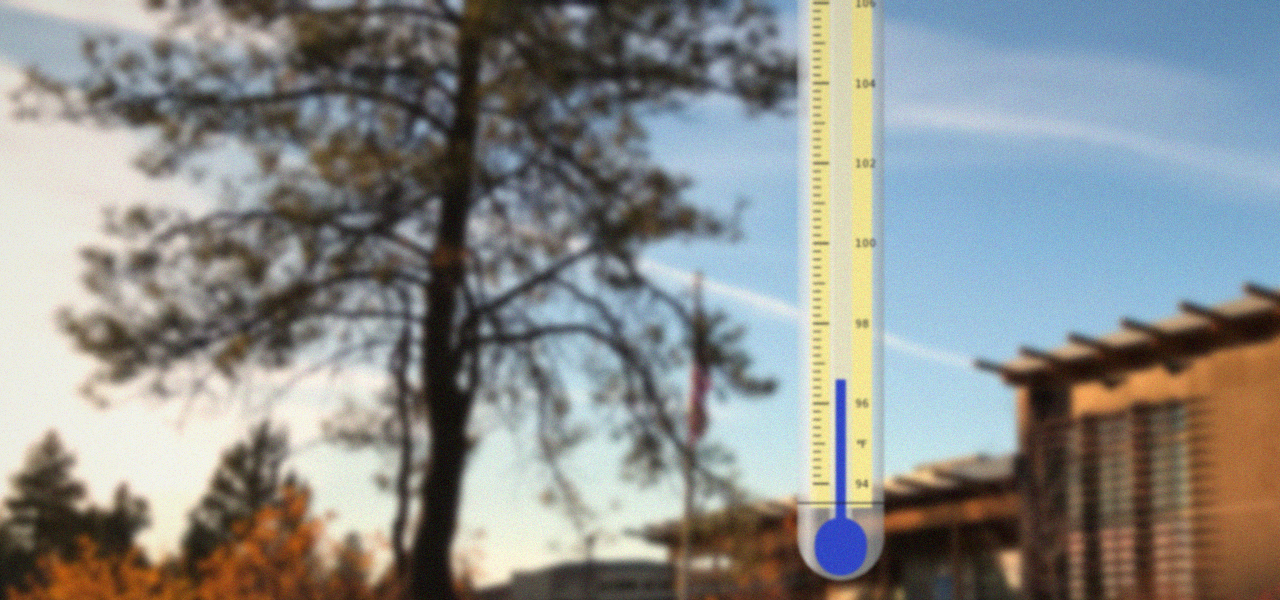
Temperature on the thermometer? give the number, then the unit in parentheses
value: 96.6 (°F)
